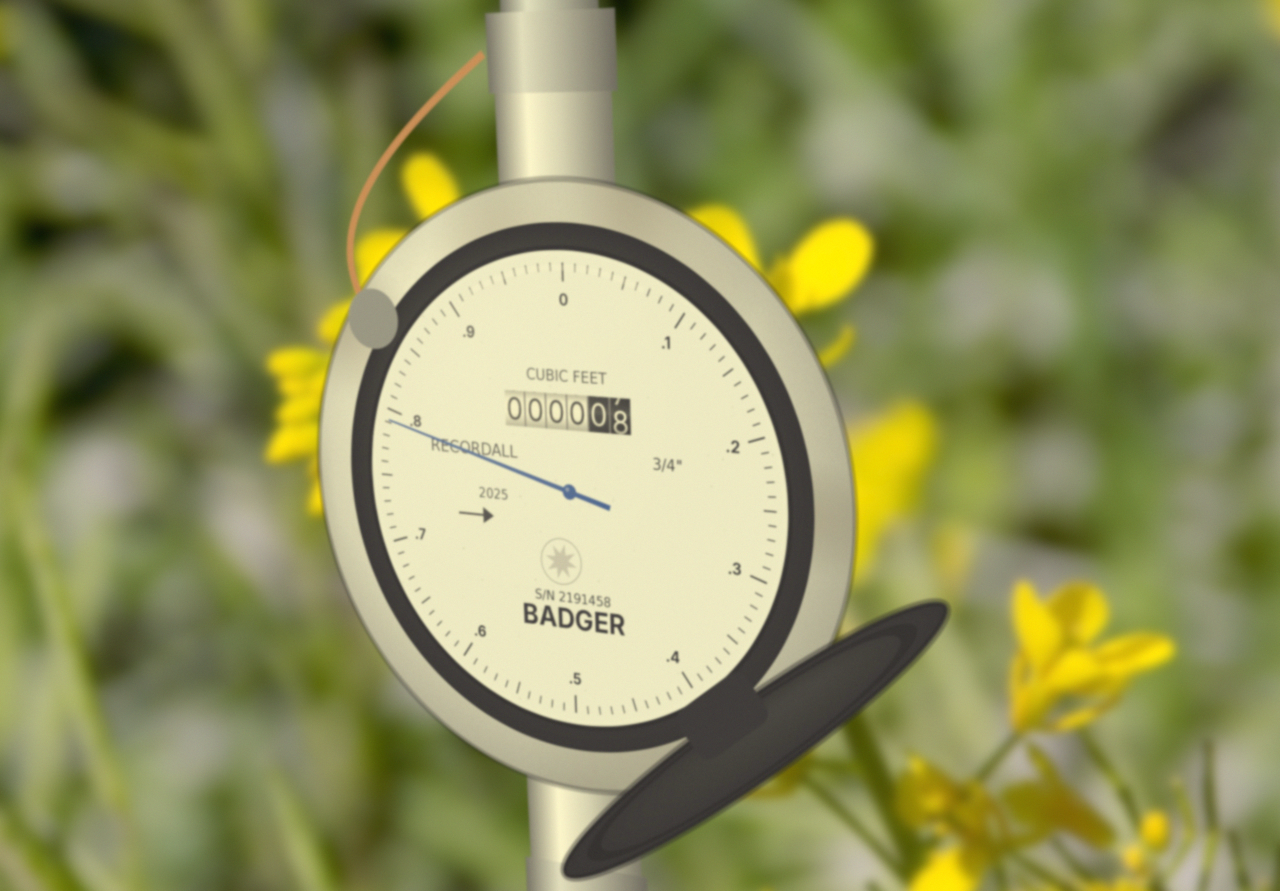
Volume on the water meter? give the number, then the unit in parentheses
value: 7.79 (ft³)
